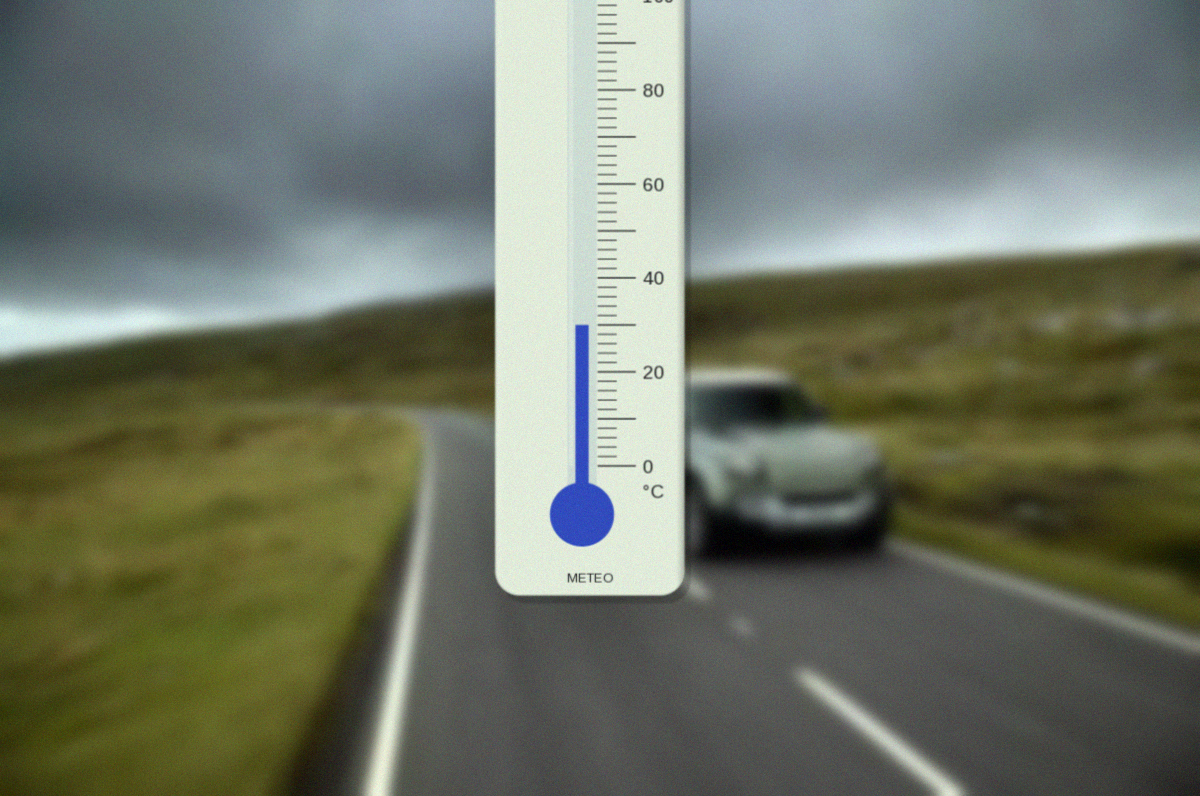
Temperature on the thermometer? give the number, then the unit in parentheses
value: 30 (°C)
